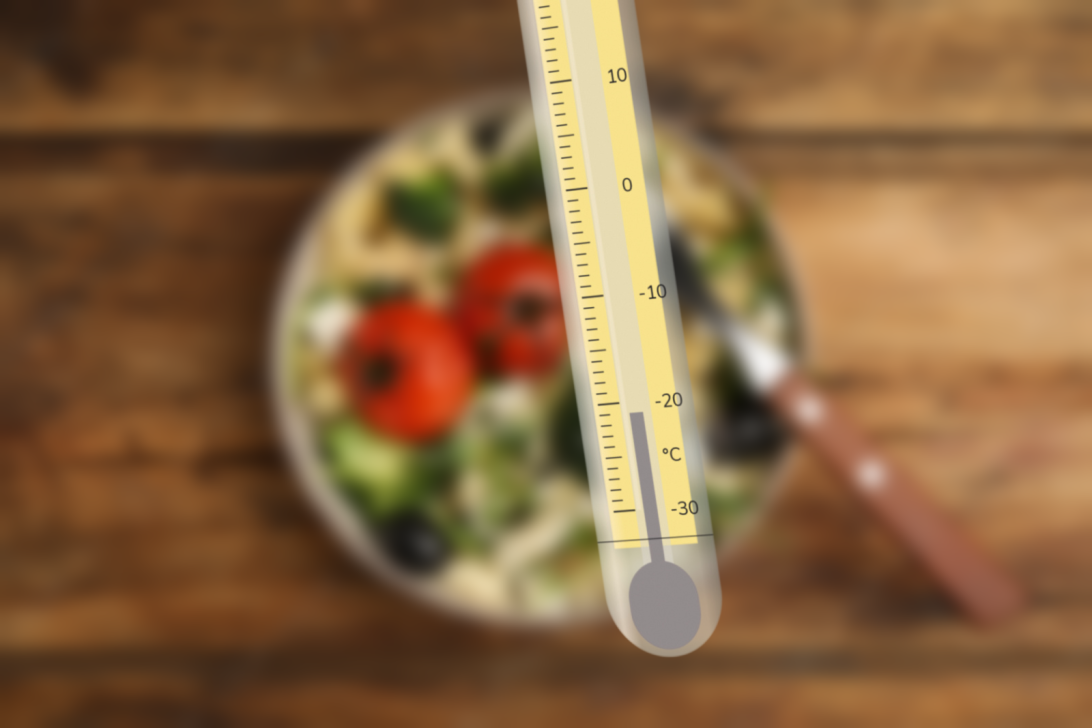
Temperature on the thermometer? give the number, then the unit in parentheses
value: -21 (°C)
